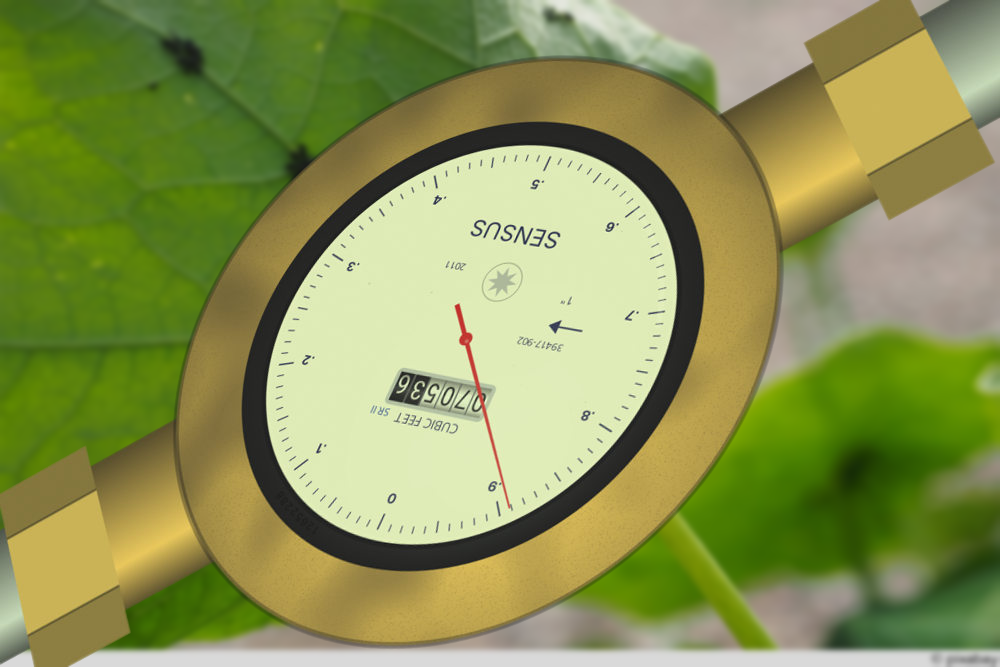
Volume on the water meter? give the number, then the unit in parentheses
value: 70535.89 (ft³)
